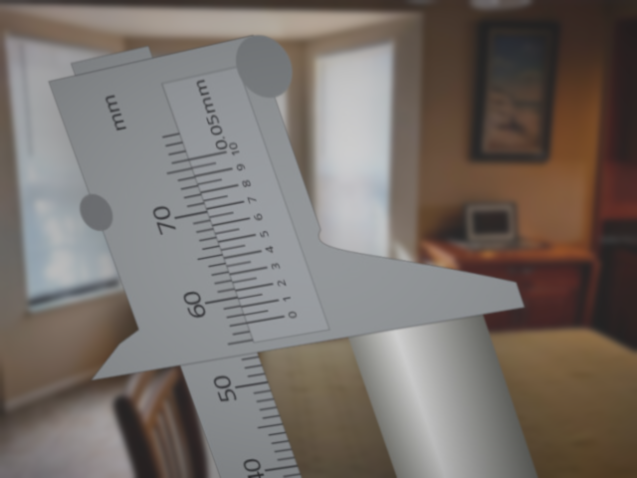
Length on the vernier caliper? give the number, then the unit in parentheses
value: 57.0 (mm)
